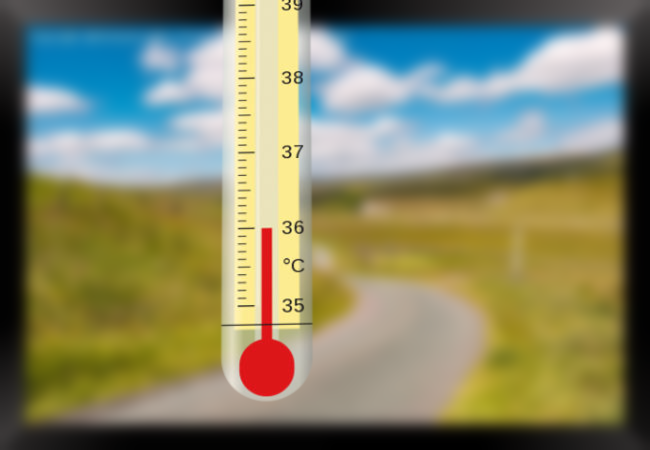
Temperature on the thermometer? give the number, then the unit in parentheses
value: 36 (°C)
